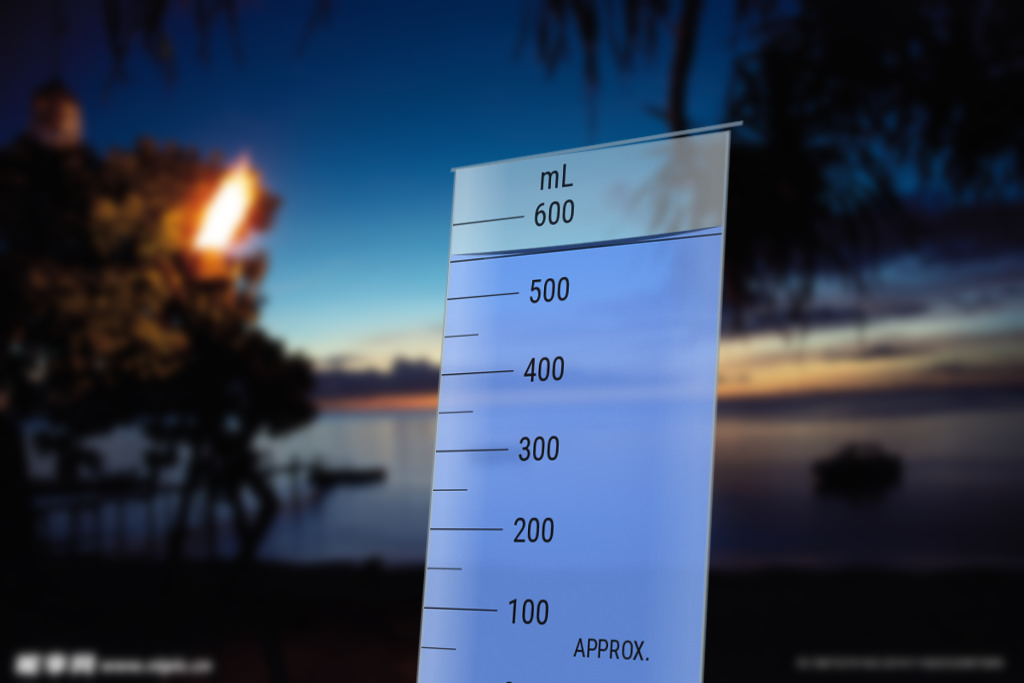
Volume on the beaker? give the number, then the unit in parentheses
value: 550 (mL)
